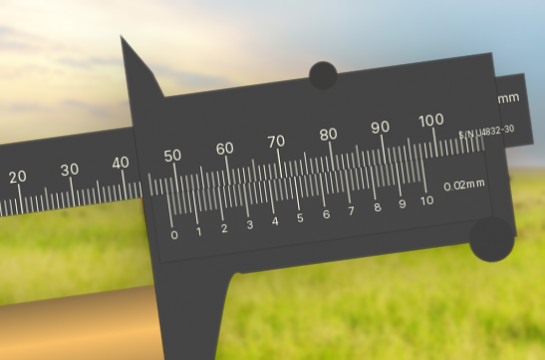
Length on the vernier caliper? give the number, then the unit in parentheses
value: 48.0 (mm)
